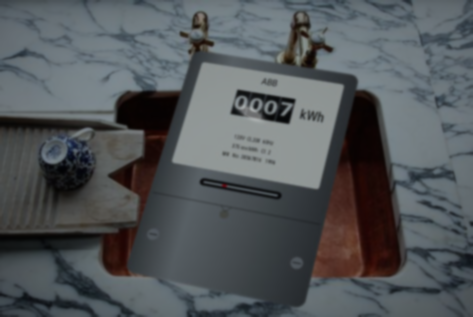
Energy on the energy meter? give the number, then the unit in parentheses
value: 7 (kWh)
